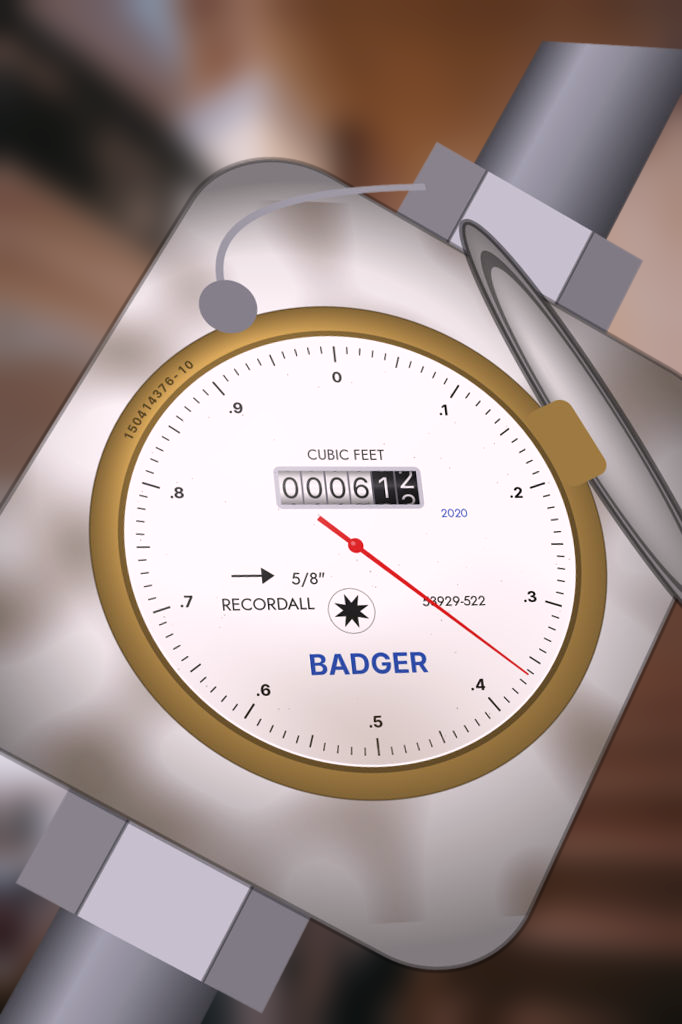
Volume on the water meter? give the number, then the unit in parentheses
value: 612.36 (ft³)
